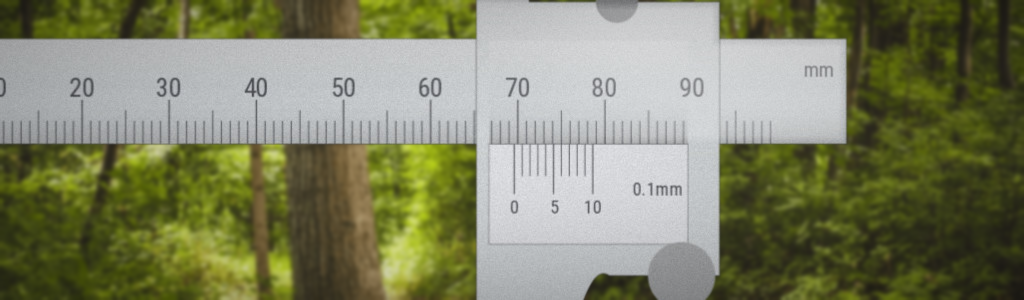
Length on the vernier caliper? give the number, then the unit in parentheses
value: 69.6 (mm)
